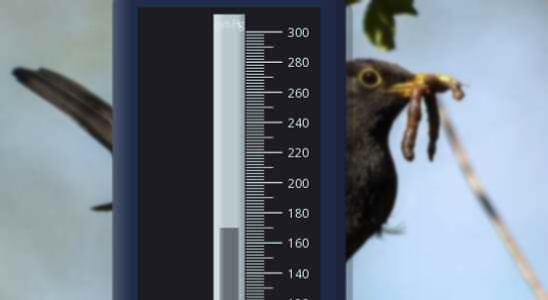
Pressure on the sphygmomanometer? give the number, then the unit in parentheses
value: 170 (mmHg)
